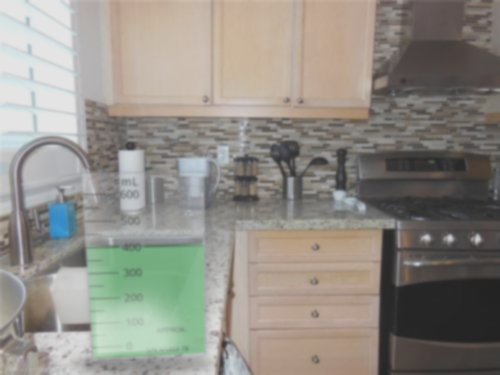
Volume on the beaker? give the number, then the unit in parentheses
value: 400 (mL)
